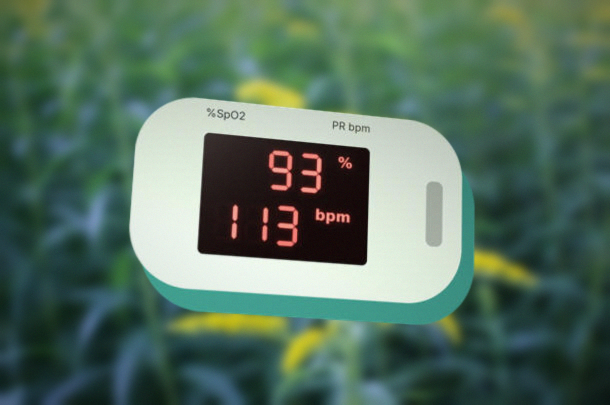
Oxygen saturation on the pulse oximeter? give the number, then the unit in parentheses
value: 93 (%)
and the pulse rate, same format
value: 113 (bpm)
